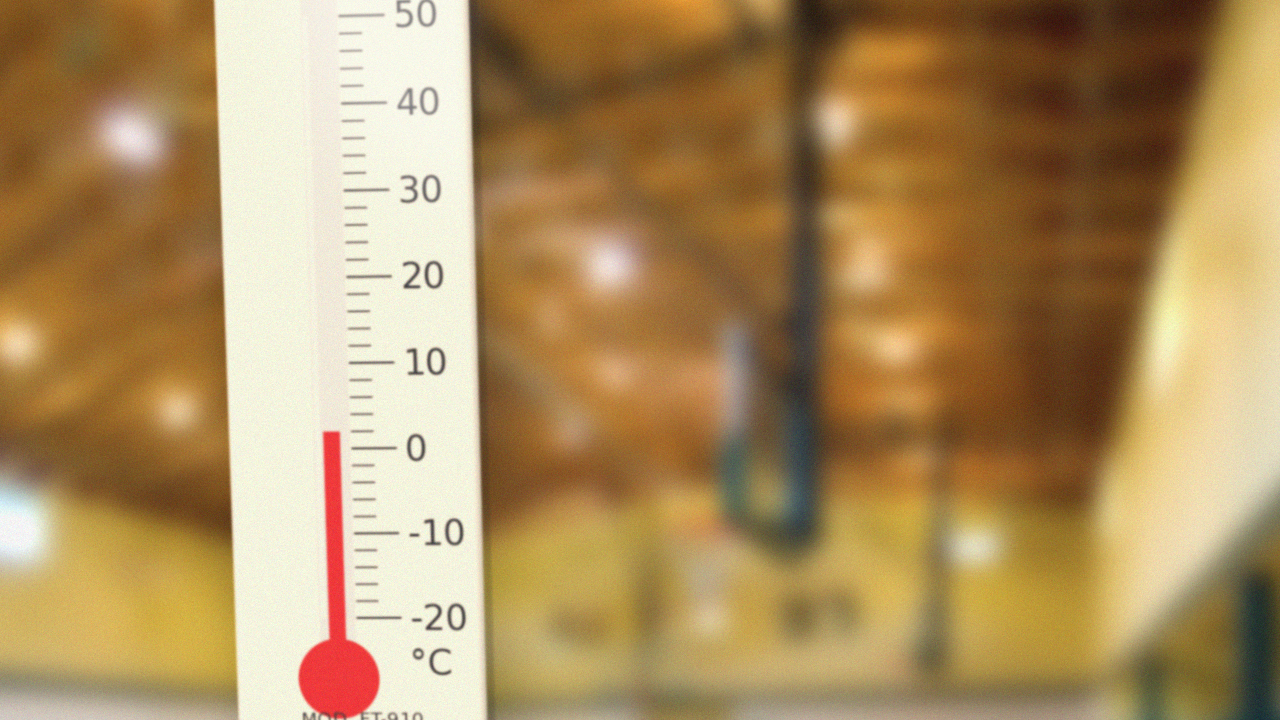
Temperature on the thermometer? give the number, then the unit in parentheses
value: 2 (°C)
